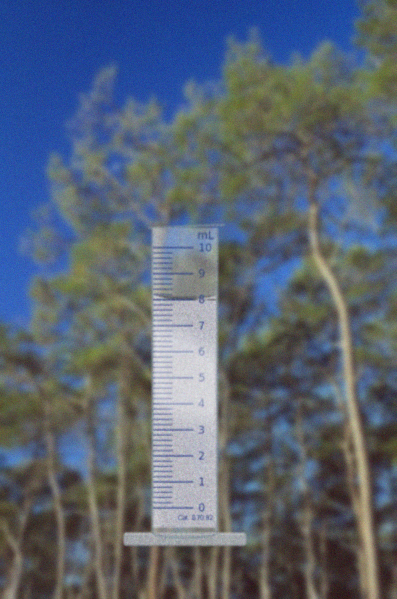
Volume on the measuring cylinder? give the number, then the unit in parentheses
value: 8 (mL)
